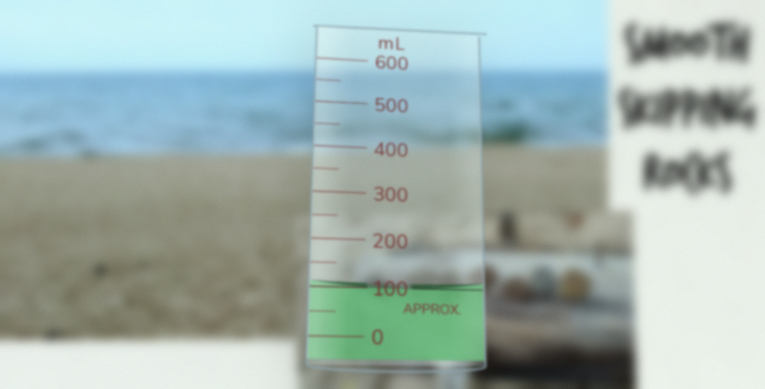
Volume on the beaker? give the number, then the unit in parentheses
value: 100 (mL)
